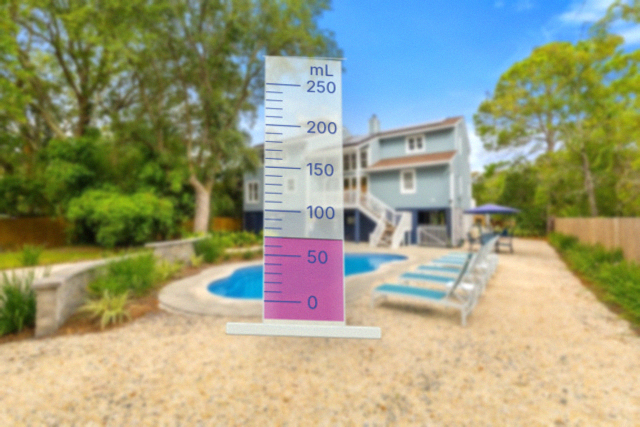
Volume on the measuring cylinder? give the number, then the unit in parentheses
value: 70 (mL)
